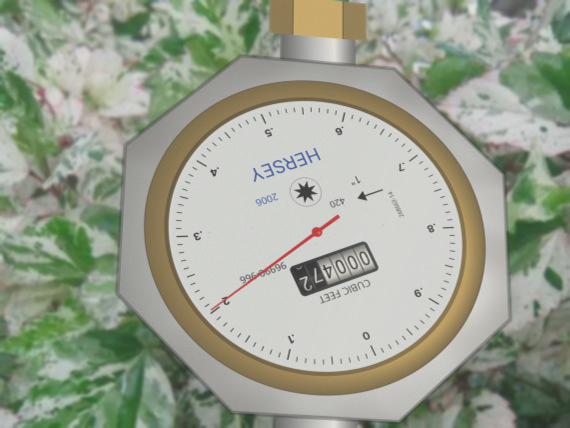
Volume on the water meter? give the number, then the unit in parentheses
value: 472.20 (ft³)
